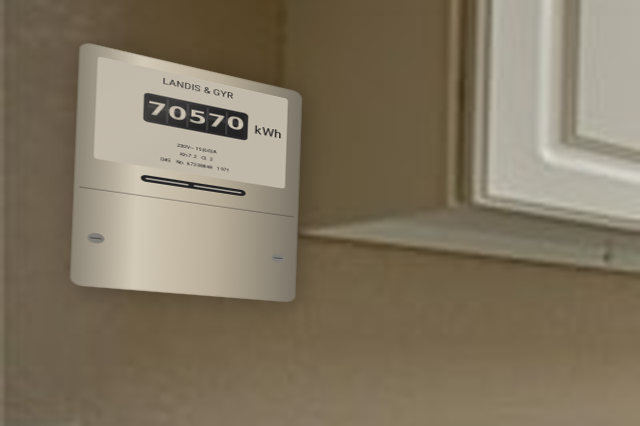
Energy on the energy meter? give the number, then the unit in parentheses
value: 70570 (kWh)
